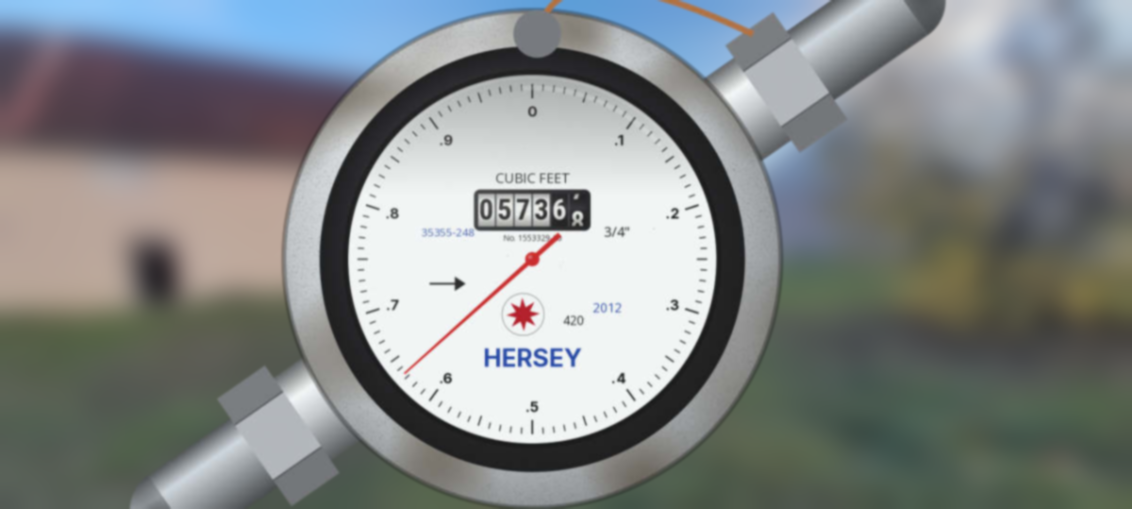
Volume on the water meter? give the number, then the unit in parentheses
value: 57367.63 (ft³)
